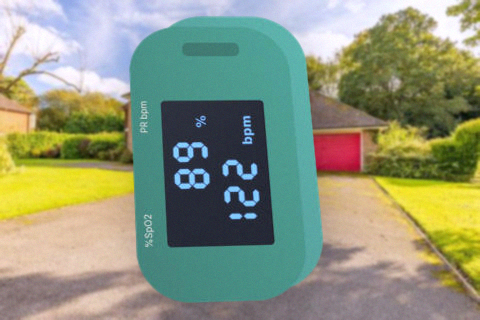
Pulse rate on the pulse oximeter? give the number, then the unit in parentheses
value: 122 (bpm)
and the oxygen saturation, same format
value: 89 (%)
